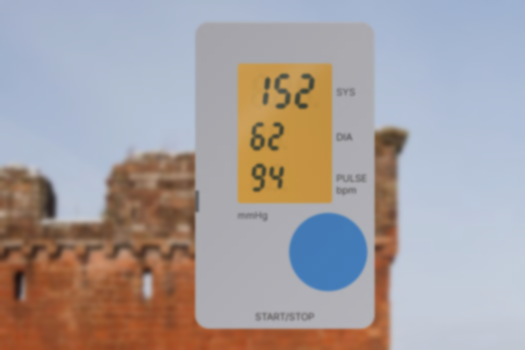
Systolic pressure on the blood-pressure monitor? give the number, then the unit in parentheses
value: 152 (mmHg)
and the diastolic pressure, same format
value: 62 (mmHg)
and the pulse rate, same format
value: 94 (bpm)
